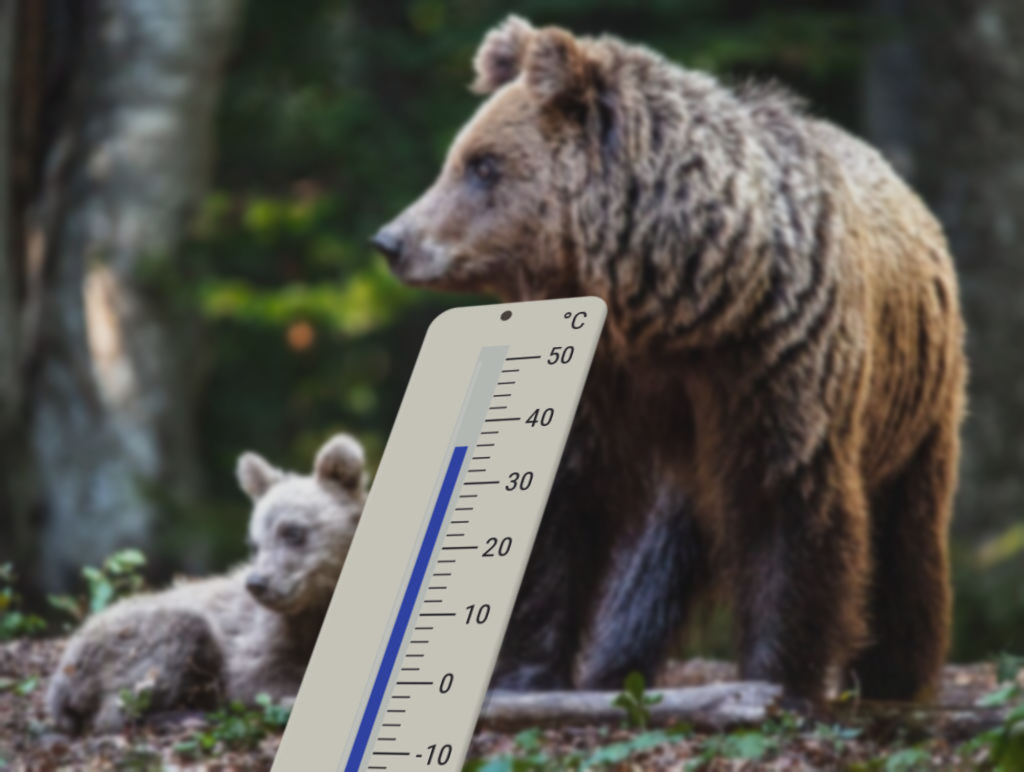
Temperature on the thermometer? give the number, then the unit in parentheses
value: 36 (°C)
